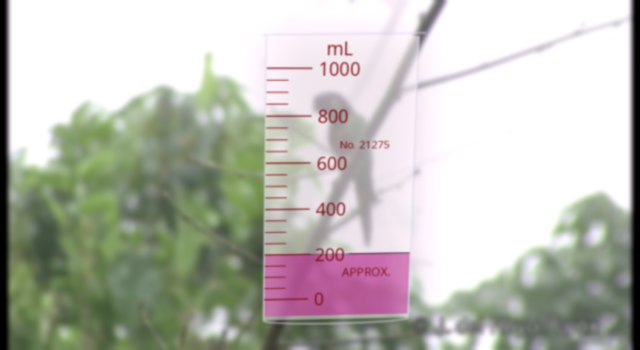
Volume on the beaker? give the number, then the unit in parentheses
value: 200 (mL)
